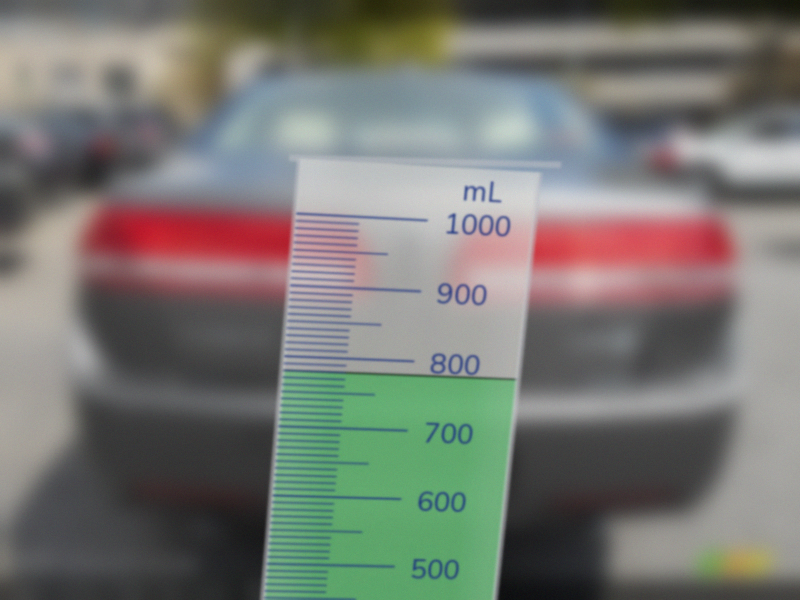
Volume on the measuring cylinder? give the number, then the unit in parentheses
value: 780 (mL)
